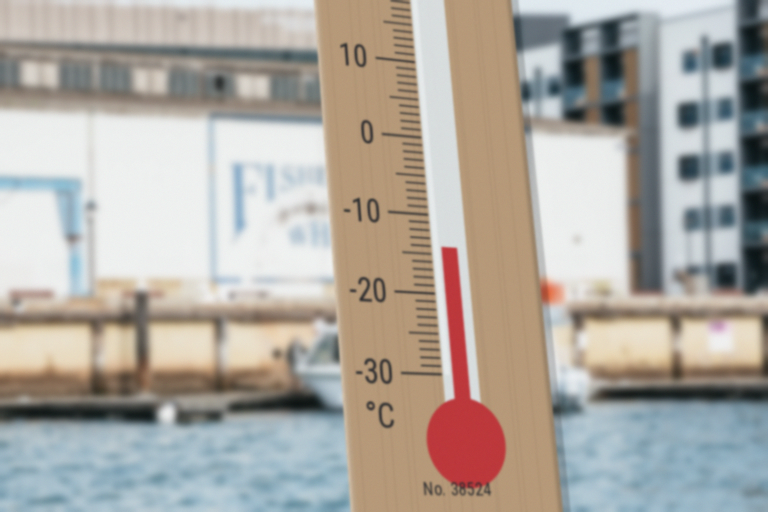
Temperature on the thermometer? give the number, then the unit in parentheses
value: -14 (°C)
